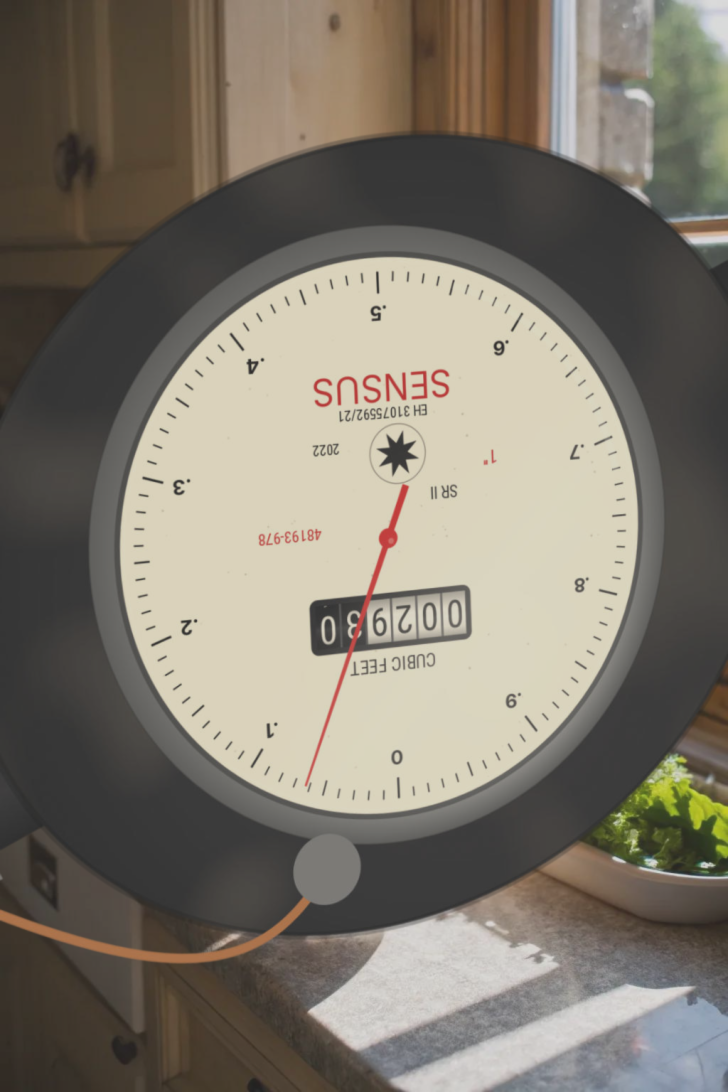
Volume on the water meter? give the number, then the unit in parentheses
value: 2930.06 (ft³)
